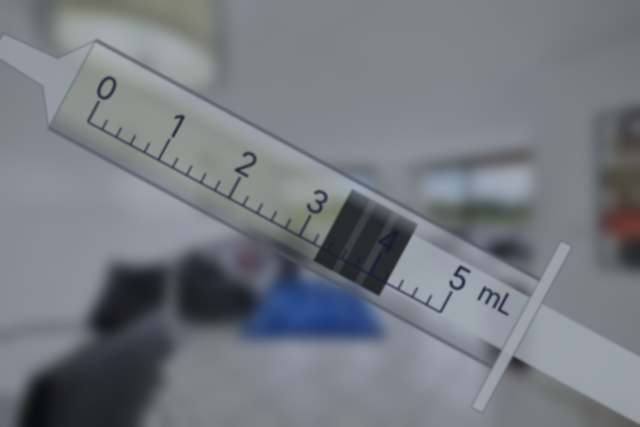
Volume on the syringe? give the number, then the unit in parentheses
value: 3.3 (mL)
